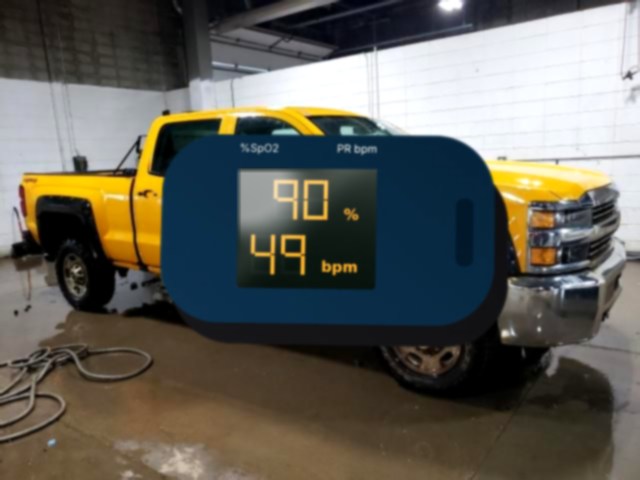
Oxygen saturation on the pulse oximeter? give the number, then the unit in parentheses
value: 90 (%)
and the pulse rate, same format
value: 49 (bpm)
